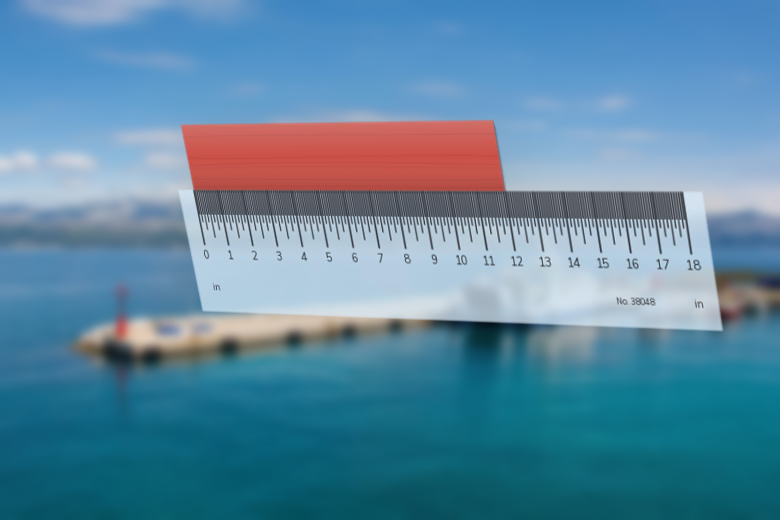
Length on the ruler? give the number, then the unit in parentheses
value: 12 (in)
